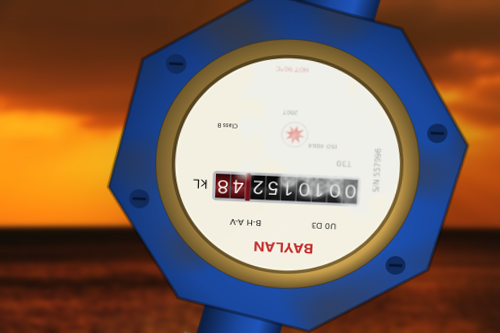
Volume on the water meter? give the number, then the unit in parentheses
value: 10152.48 (kL)
